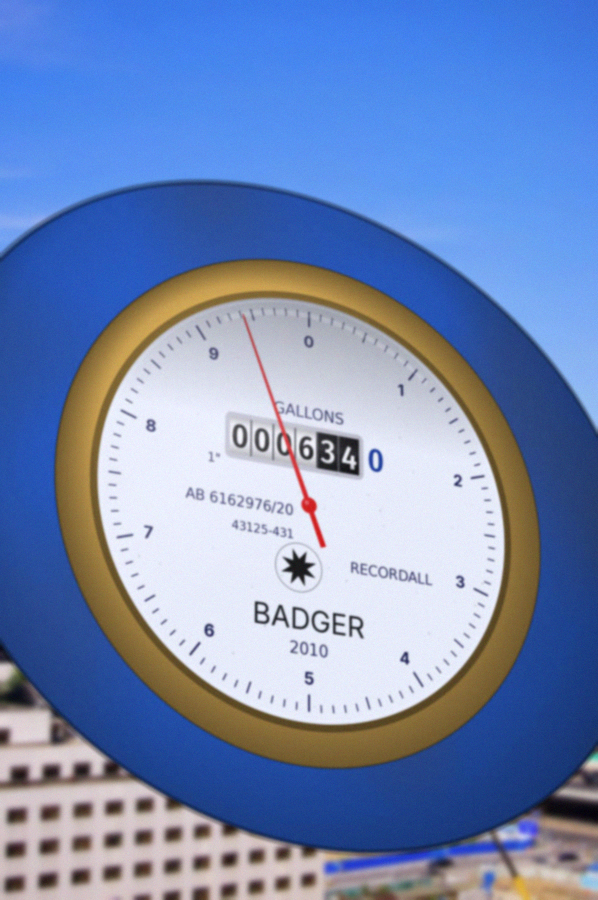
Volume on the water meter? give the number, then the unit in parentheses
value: 6339.4 (gal)
